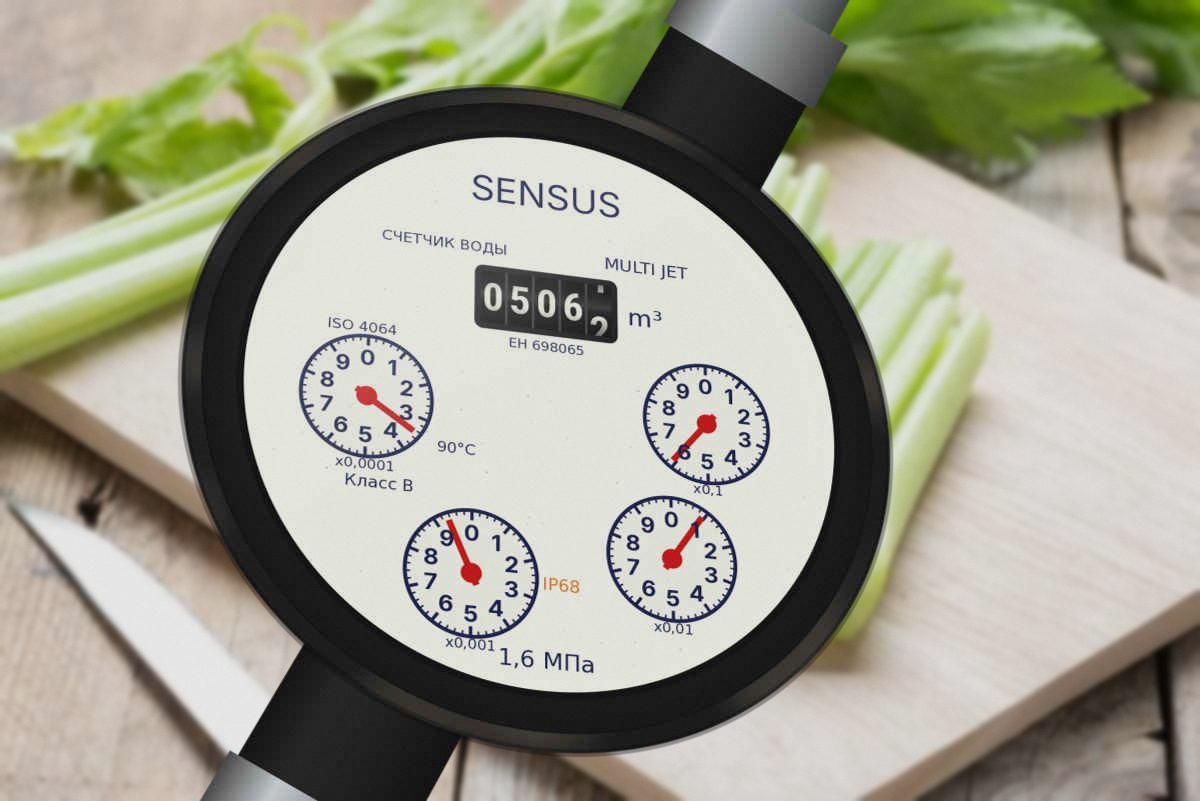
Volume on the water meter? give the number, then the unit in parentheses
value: 5061.6093 (m³)
